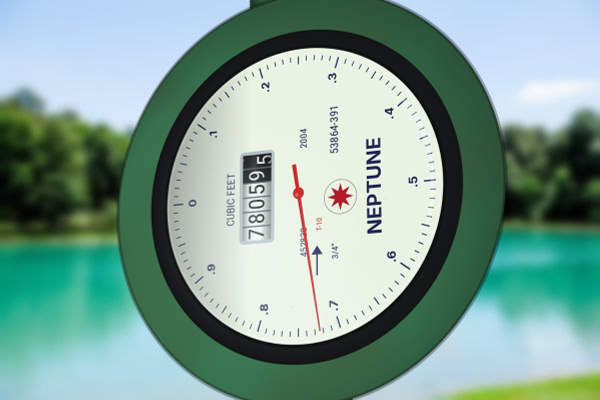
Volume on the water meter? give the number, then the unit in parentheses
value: 780594.72 (ft³)
